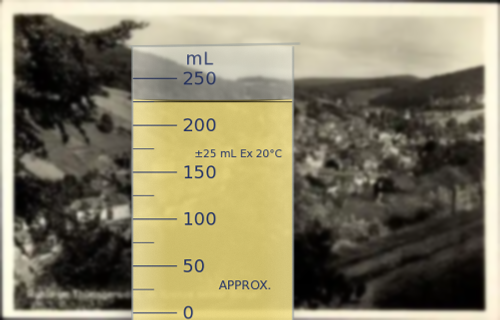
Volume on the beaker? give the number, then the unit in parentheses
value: 225 (mL)
